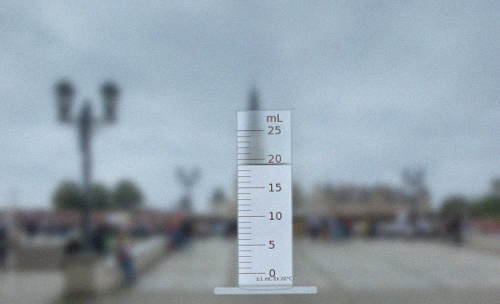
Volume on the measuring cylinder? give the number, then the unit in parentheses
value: 19 (mL)
